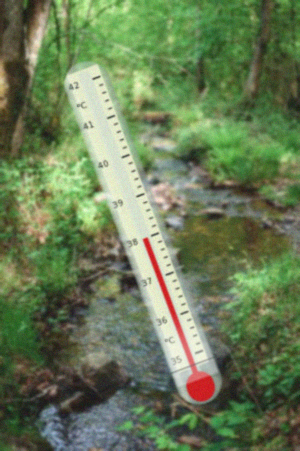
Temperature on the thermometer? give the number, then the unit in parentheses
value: 38 (°C)
